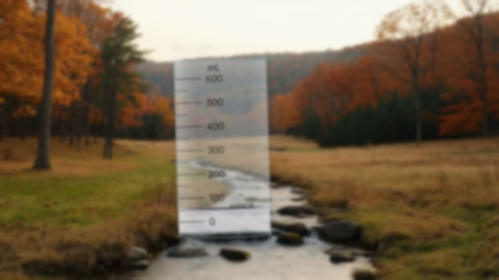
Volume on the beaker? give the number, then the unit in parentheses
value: 50 (mL)
